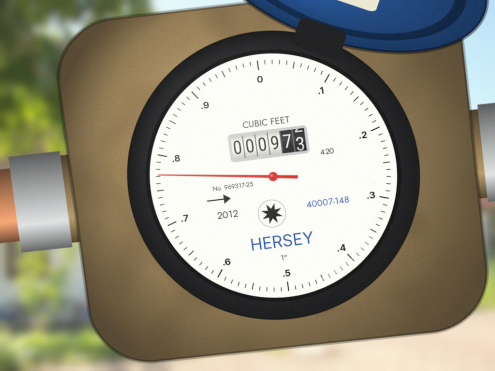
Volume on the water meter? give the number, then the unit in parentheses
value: 972.77 (ft³)
